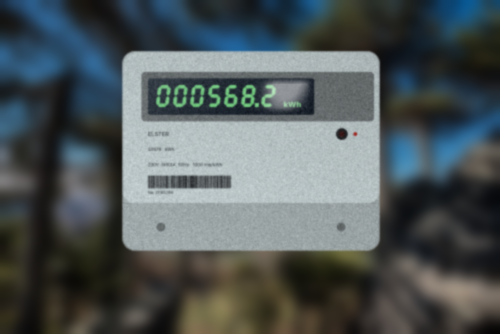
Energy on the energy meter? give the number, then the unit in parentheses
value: 568.2 (kWh)
